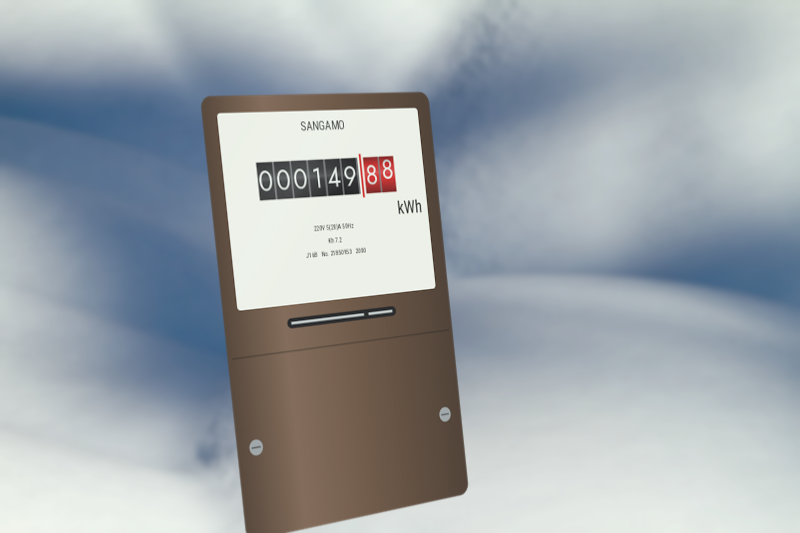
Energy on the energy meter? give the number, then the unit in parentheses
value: 149.88 (kWh)
